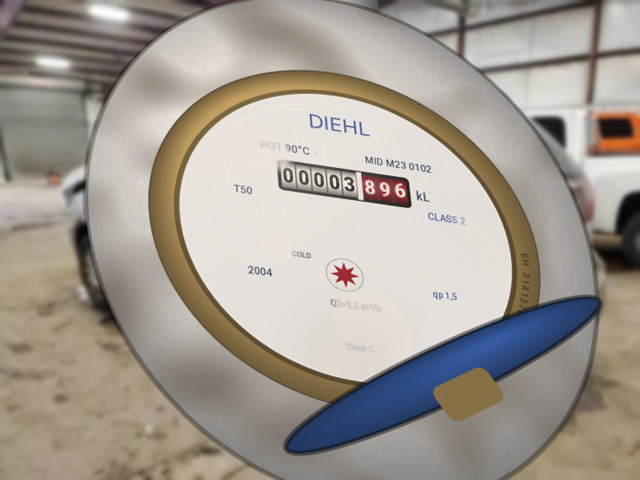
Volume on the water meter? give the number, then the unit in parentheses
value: 3.896 (kL)
